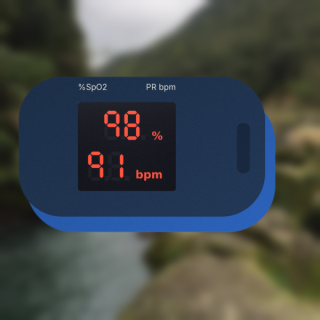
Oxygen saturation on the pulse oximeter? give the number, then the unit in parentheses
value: 98 (%)
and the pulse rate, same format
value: 91 (bpm)
